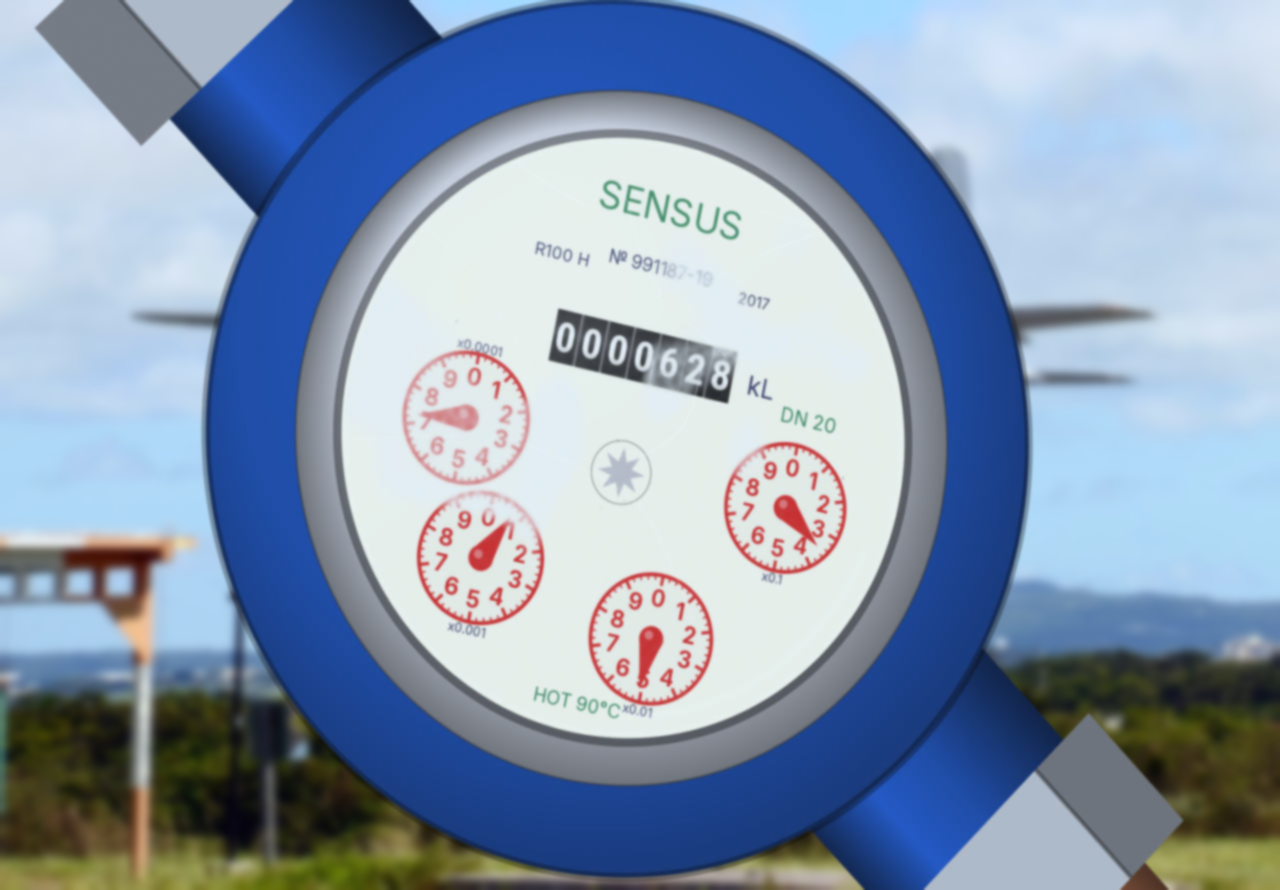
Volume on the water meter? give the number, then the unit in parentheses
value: 628.3507 (kL)
